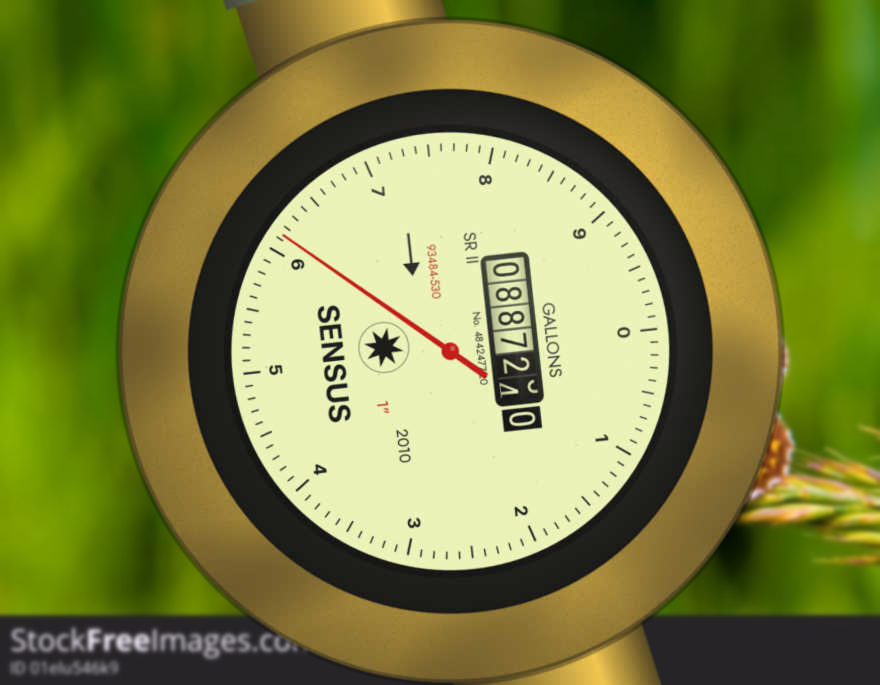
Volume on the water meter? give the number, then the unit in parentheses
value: 887236.1 (gal)
